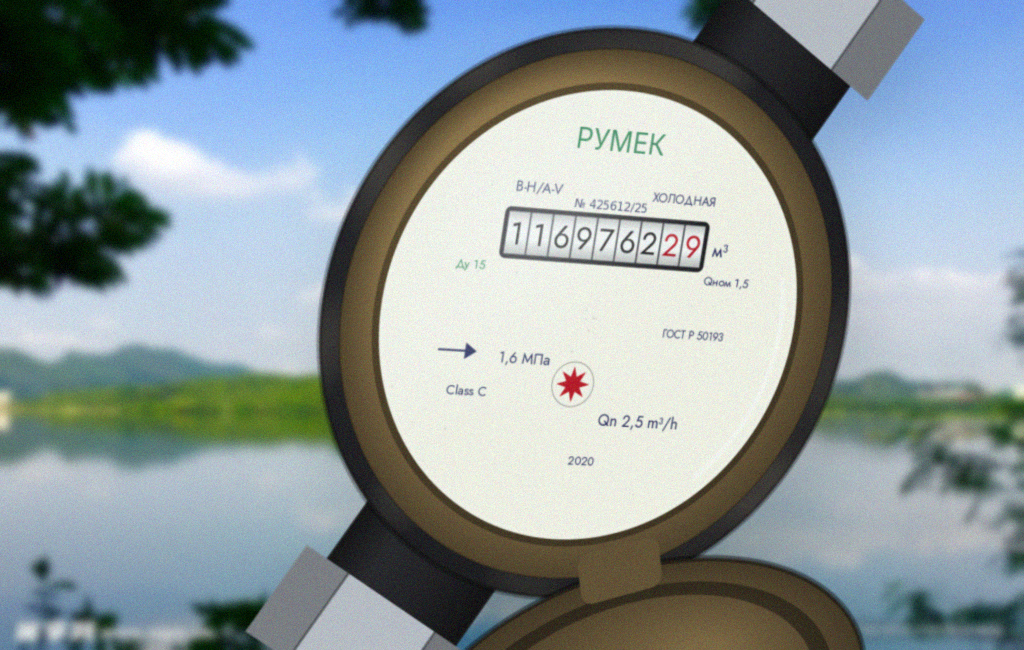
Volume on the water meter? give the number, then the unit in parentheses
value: 1169762.29 (m³)
